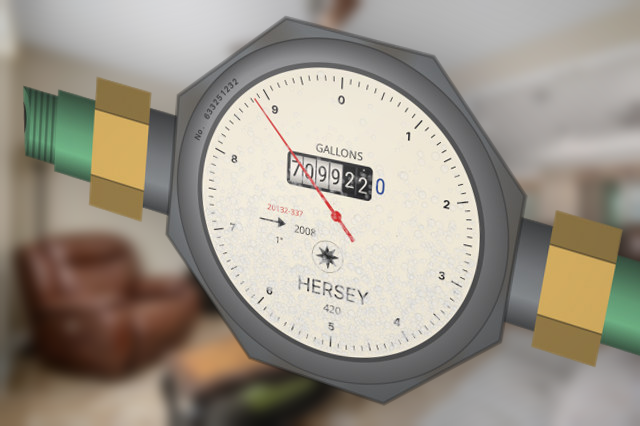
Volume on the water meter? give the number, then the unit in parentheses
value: 7099218.8 (gal)
